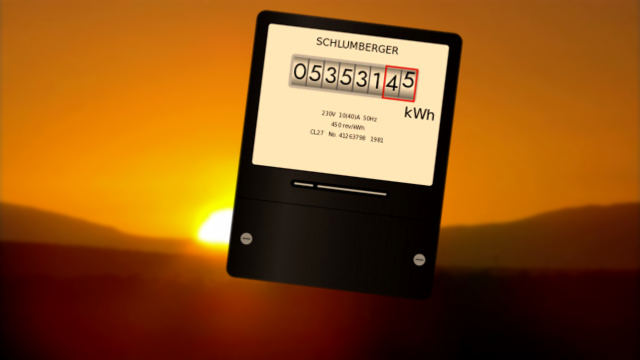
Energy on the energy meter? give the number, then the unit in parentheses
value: 53531.45 (kWh)
